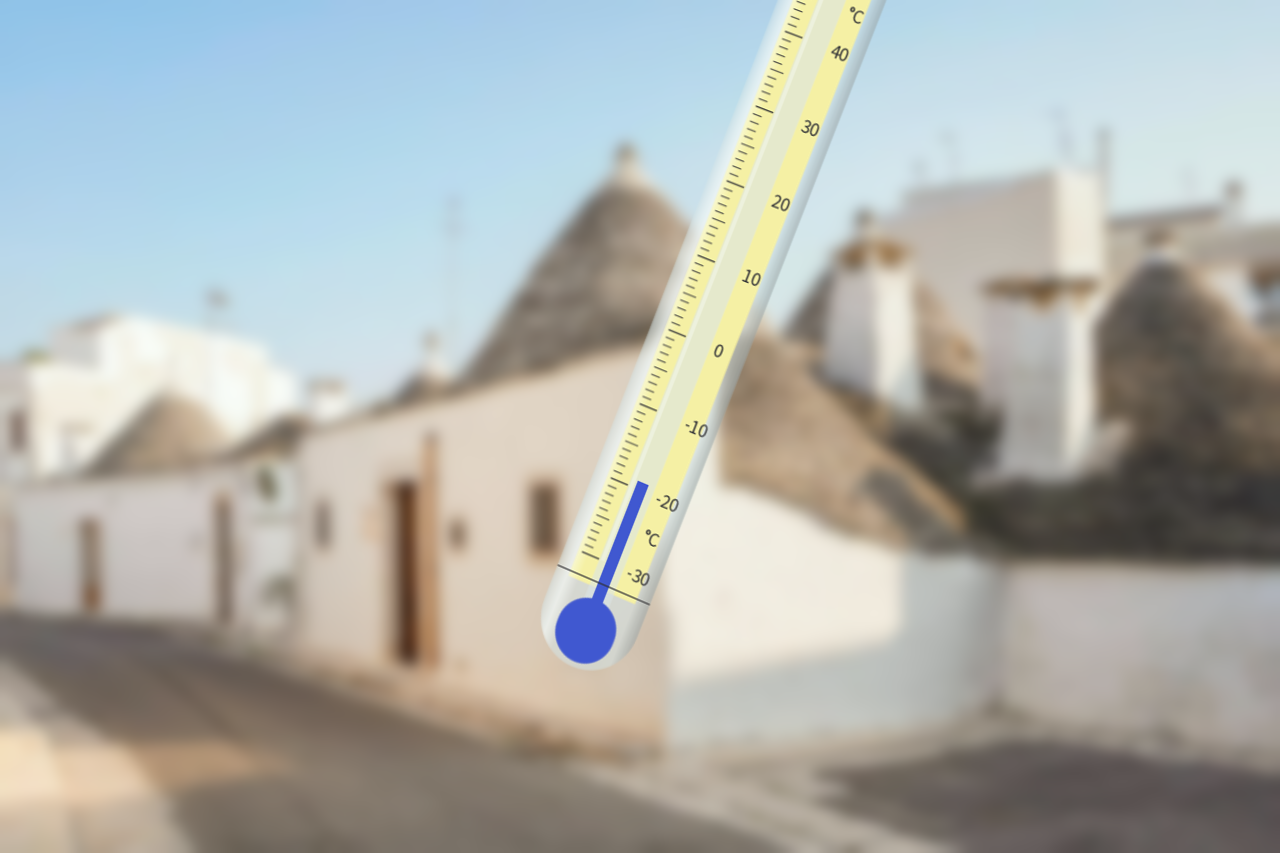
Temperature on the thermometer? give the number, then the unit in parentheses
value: -19 (°C)
